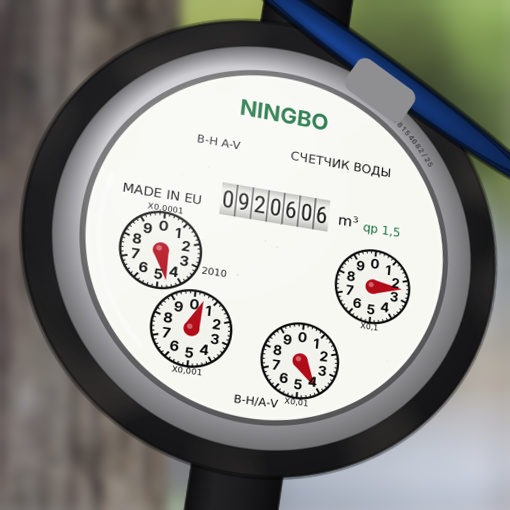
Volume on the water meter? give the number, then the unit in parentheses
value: 920606.2404 (m³)
